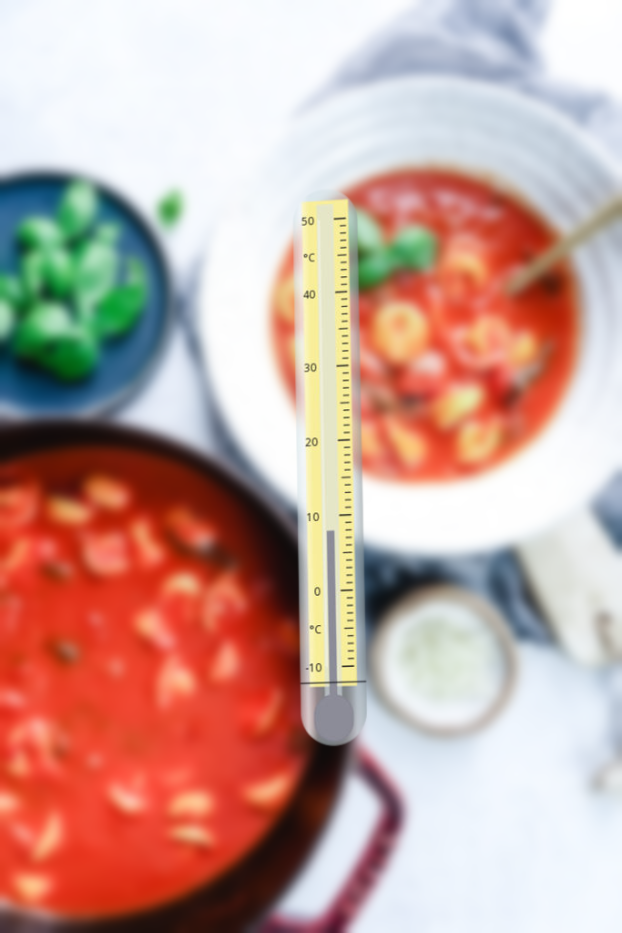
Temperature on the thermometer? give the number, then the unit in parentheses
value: 8 (°C)
